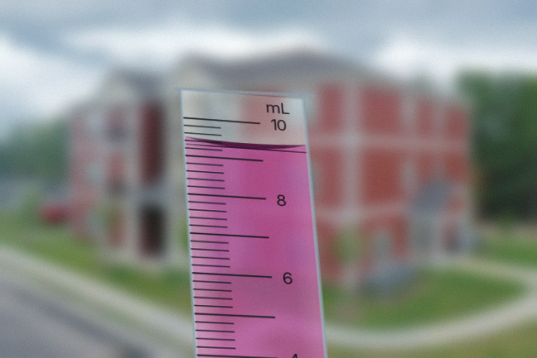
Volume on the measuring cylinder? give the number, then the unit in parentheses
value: 9.3 (mL)
